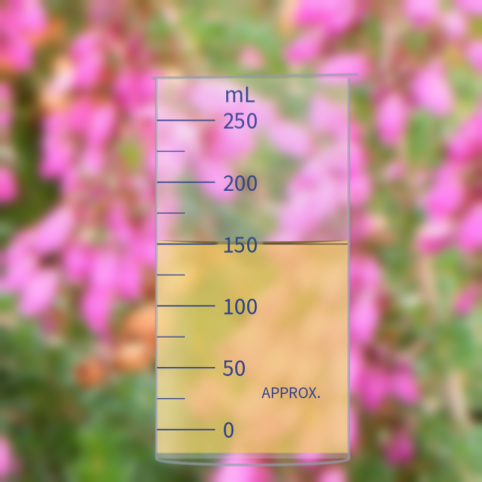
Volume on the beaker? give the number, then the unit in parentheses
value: 150 (mL)
